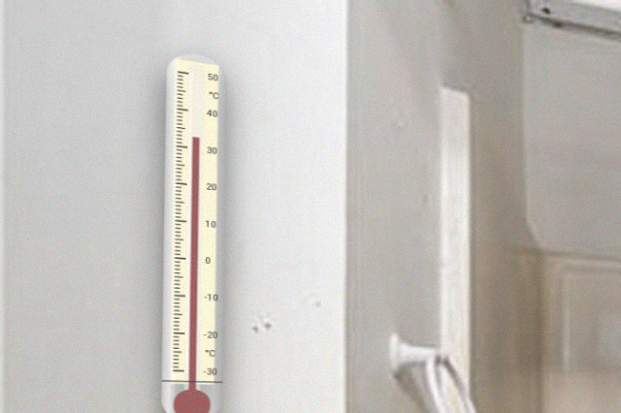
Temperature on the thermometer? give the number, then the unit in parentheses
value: 33 (°C)
